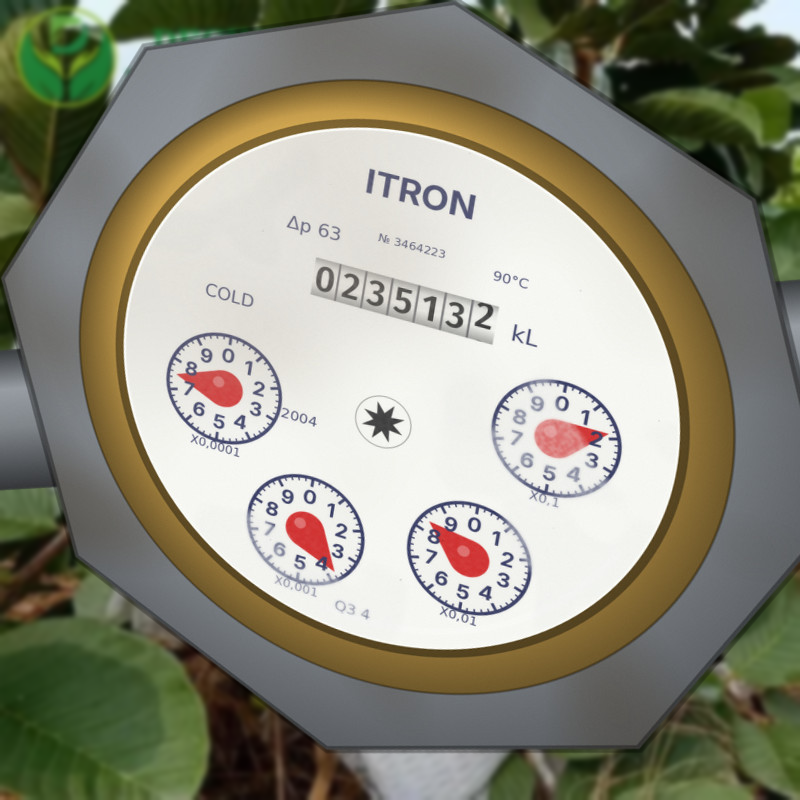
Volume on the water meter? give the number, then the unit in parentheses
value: 235132.1837 (kL)
